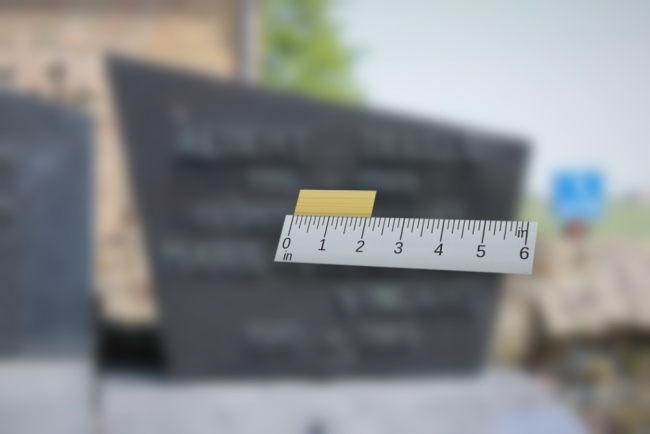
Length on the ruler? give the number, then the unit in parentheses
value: 2.125 (in)
